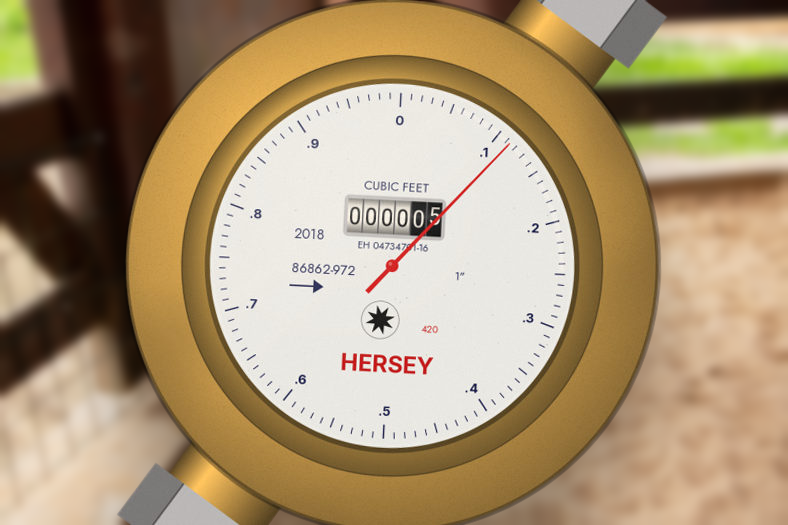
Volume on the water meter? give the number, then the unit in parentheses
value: 5.11 (ft³)
